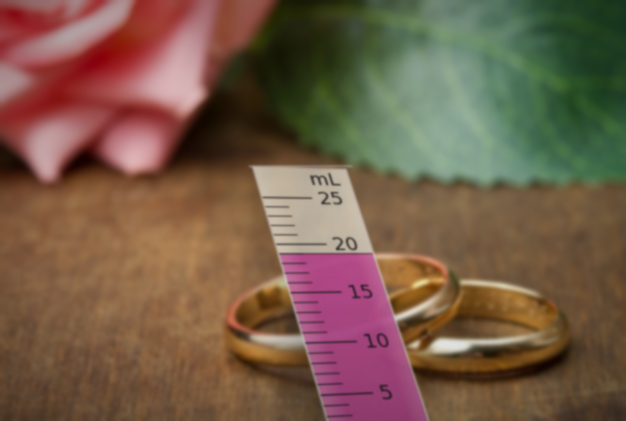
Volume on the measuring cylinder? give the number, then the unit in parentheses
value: 19 (mL)
